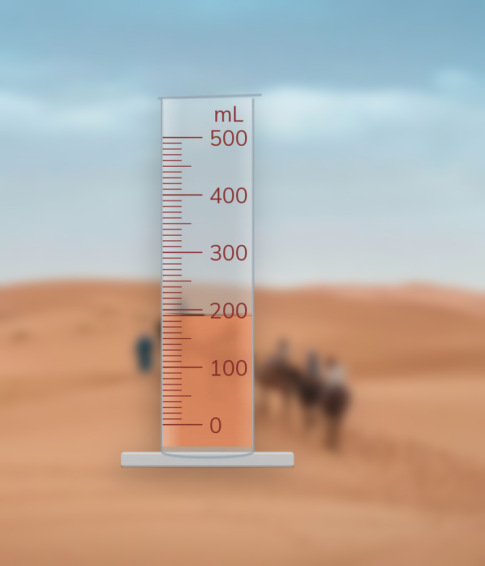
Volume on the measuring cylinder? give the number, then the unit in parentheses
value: 190 (mL)
